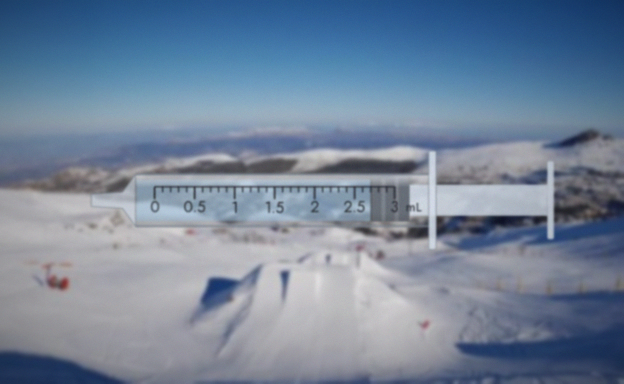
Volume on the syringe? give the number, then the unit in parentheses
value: 2.7 (mL)
